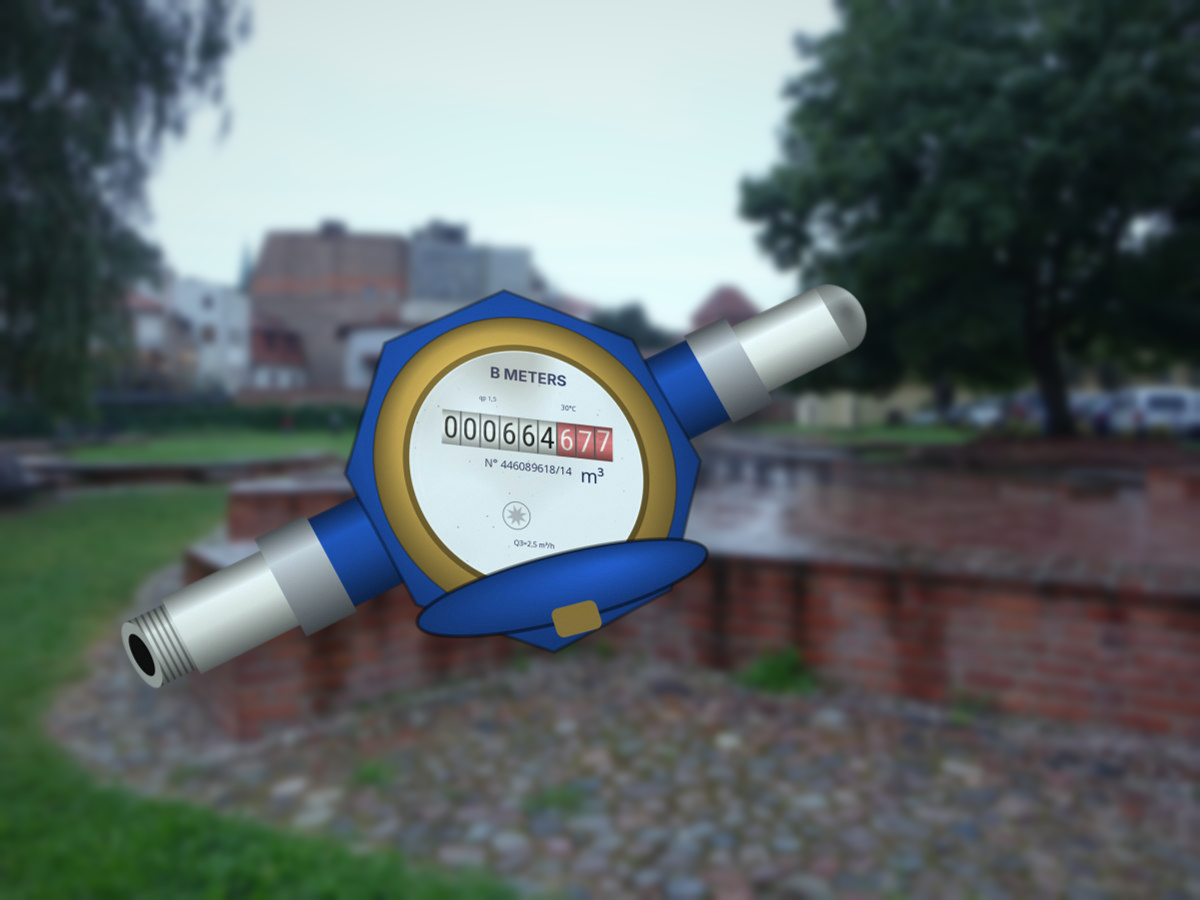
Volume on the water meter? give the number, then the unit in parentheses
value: 664.677 (m³)
